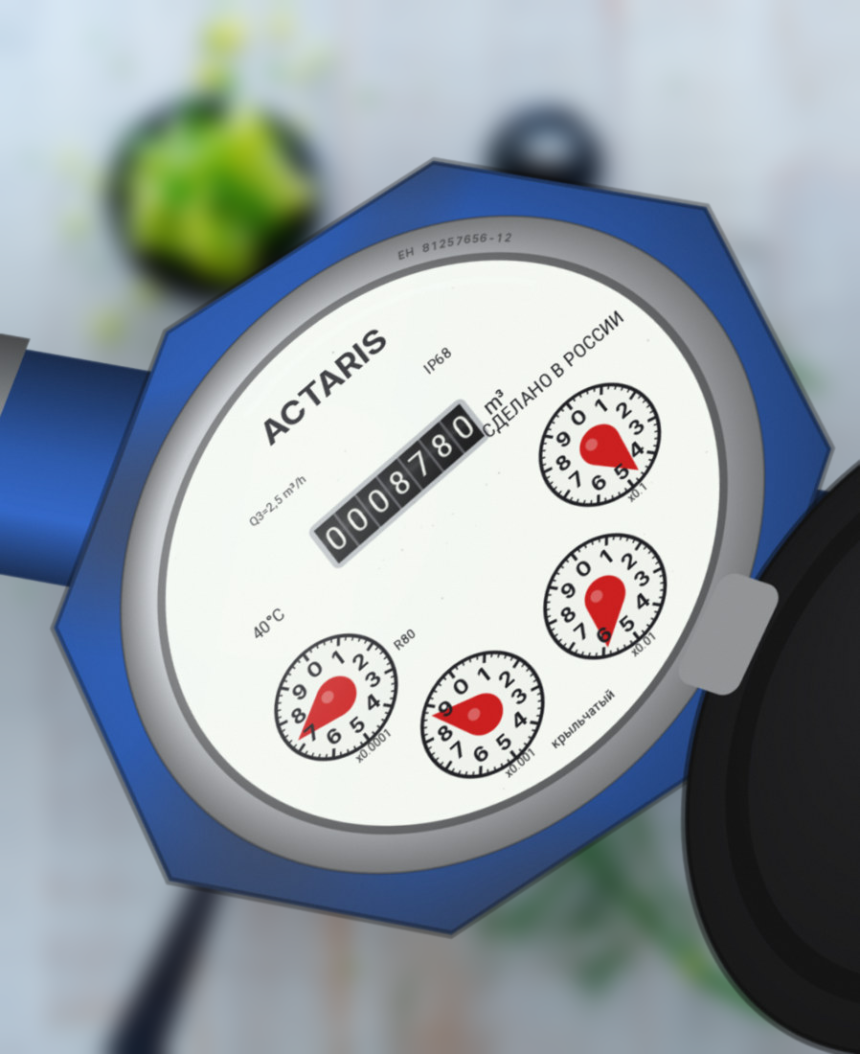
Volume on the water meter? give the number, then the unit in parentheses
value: 8780.4587 (m³)
